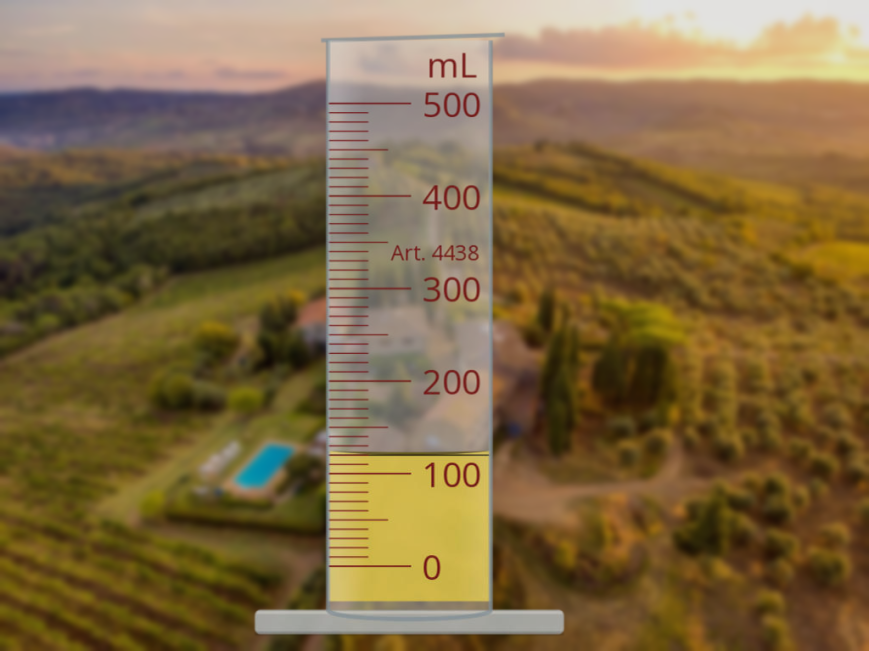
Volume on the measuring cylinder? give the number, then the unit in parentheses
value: 120 (mL)
